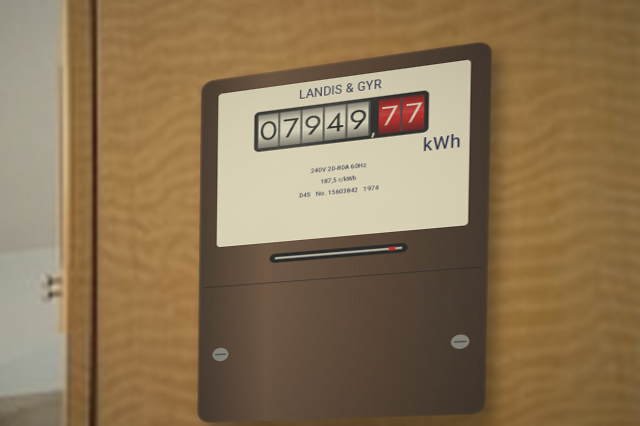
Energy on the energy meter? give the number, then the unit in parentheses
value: 7949.77 (kWh)
